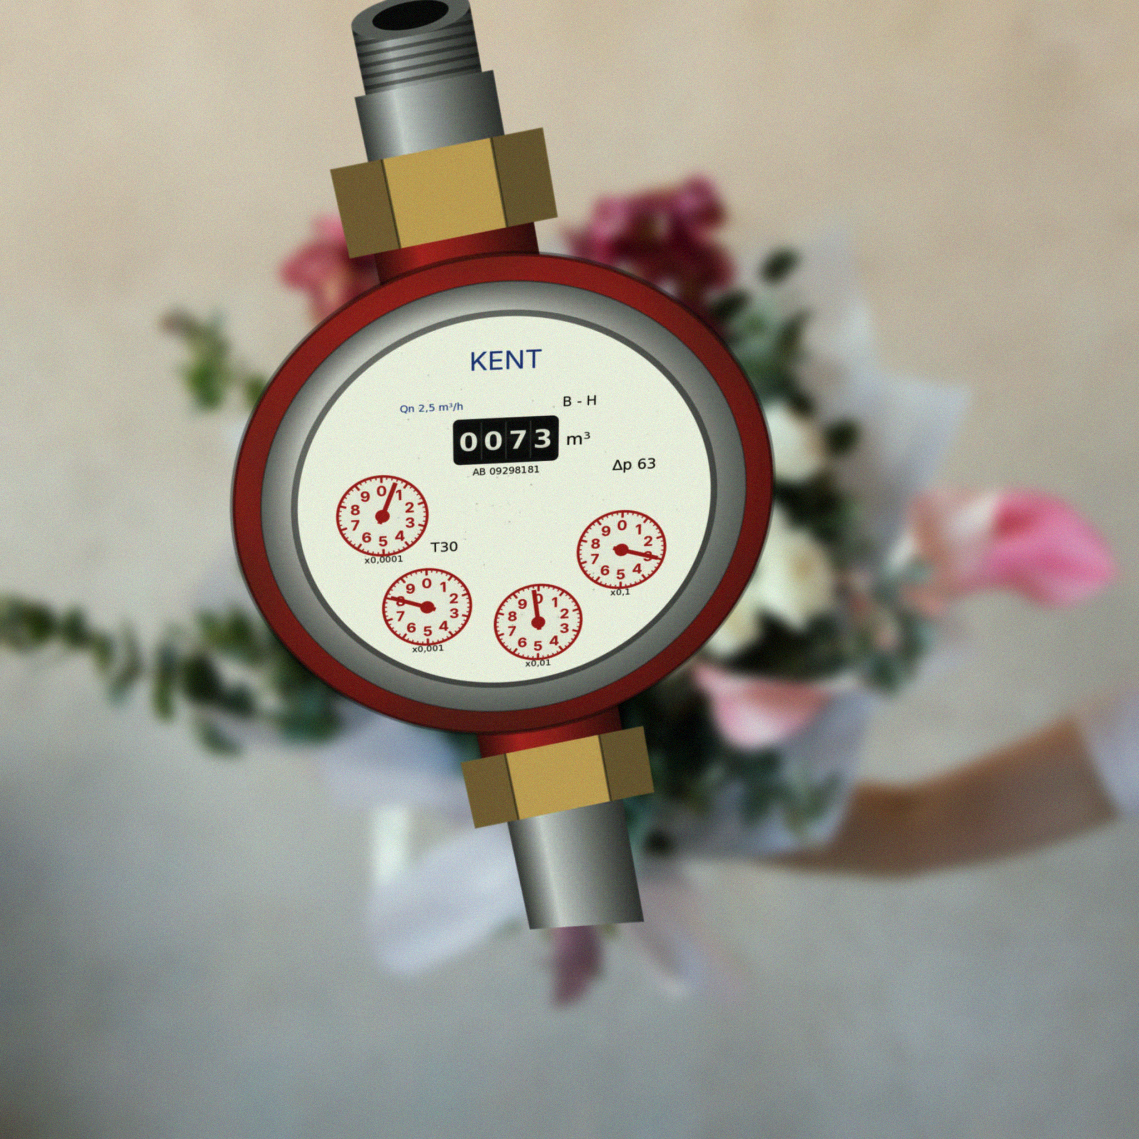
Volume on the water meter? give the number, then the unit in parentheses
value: 73.2980 (m³)
